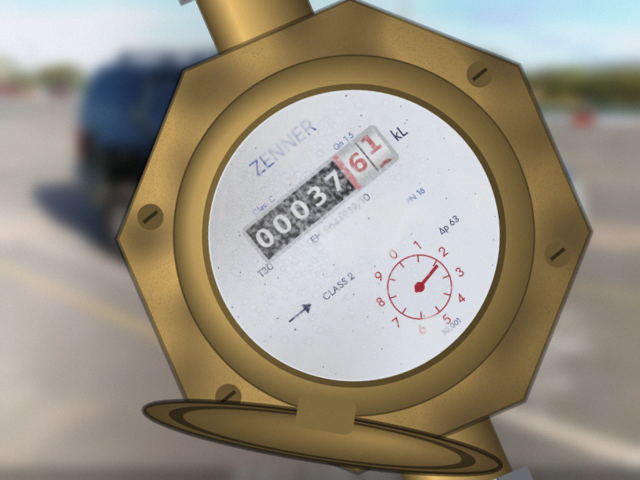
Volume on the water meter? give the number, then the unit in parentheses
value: 37.612 (kL)
